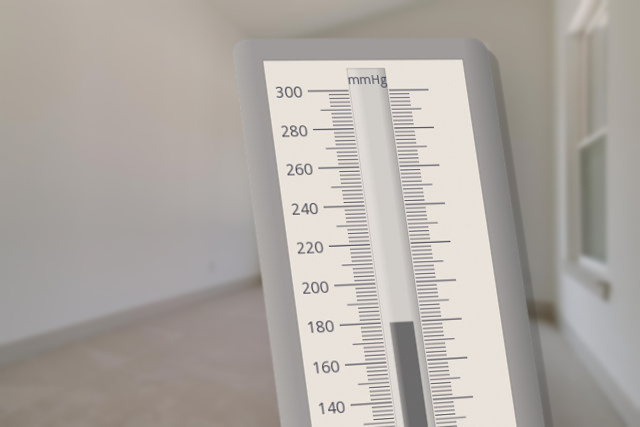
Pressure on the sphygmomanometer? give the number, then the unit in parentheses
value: 180 (mmHg)
